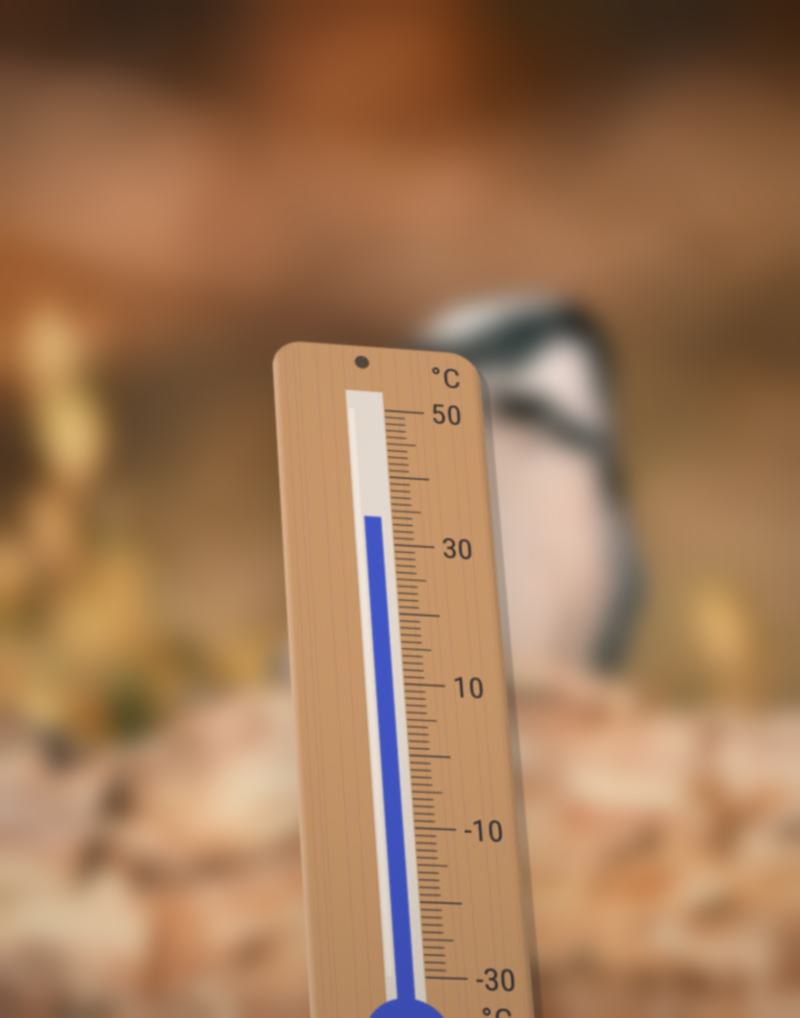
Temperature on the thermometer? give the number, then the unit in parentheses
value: 34 (°C)
